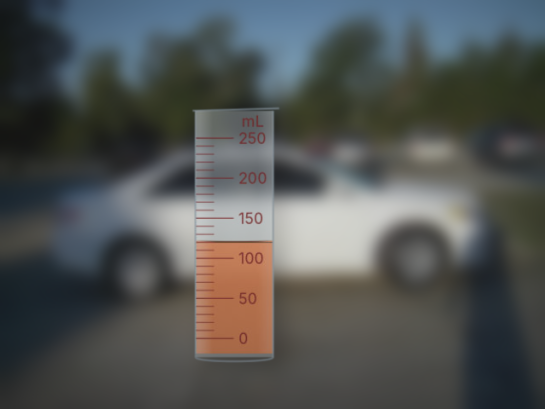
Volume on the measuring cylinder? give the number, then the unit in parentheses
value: 120 (mL)
